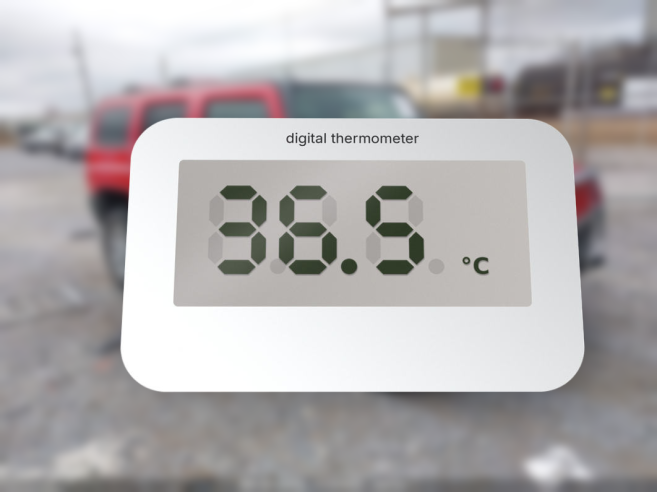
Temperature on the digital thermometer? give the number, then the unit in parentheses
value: 36.5 (°C)
